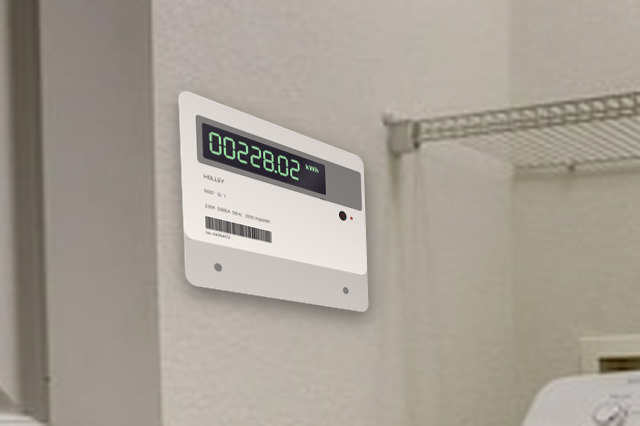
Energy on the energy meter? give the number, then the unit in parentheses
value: 228.02 (kWh)
